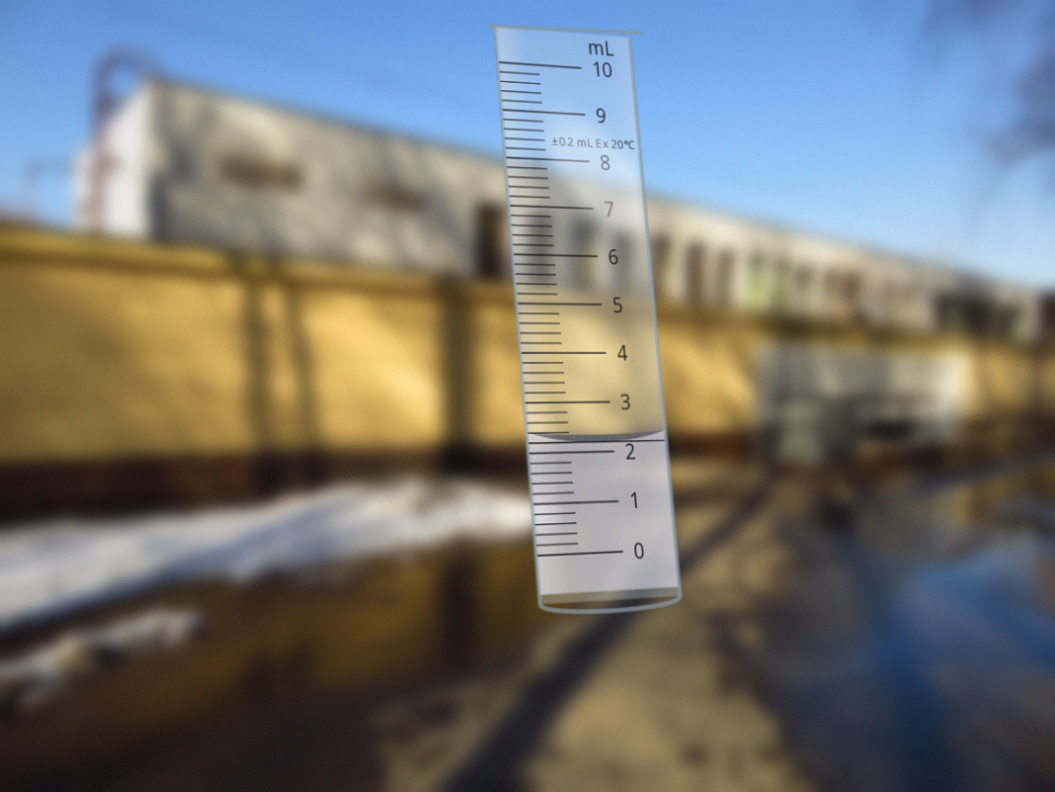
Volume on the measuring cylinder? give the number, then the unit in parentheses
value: 2.2 (mL)
